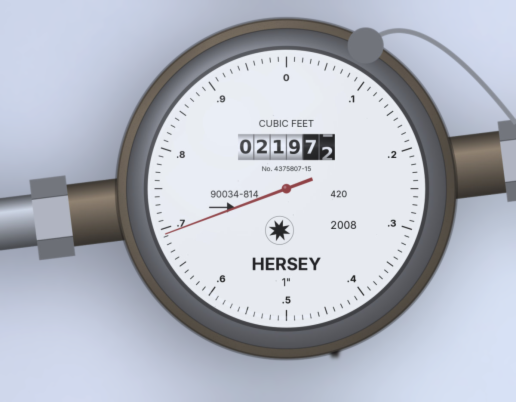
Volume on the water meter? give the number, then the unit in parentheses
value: 21971.69 (ft³)
